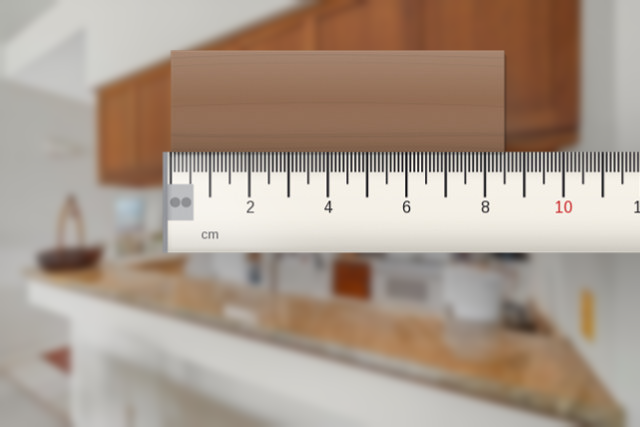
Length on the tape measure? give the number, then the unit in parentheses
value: 8.5 (cm)
